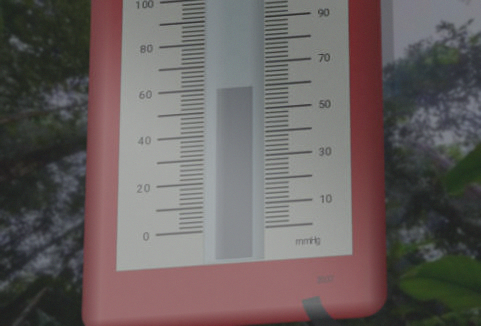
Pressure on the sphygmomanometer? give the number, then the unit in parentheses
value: 60 (mmHg)
